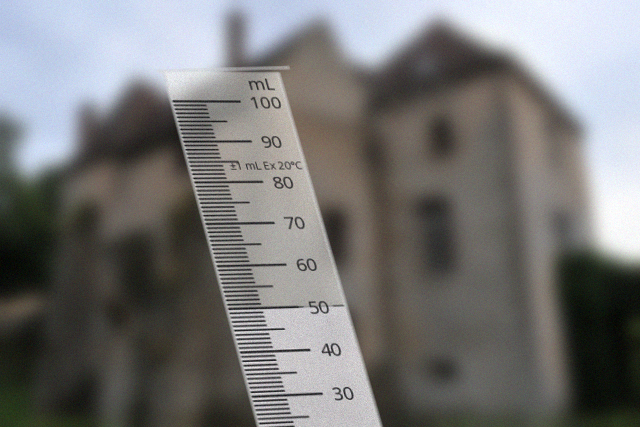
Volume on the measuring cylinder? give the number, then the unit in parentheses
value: 50 (mL)
